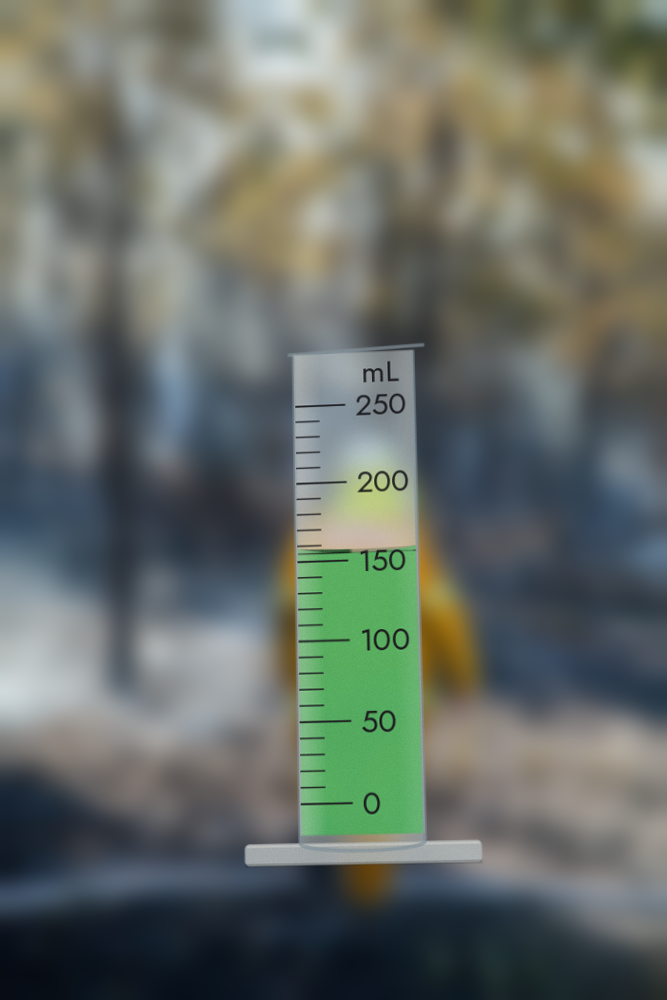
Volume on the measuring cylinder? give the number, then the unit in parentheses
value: 155 (mL)
